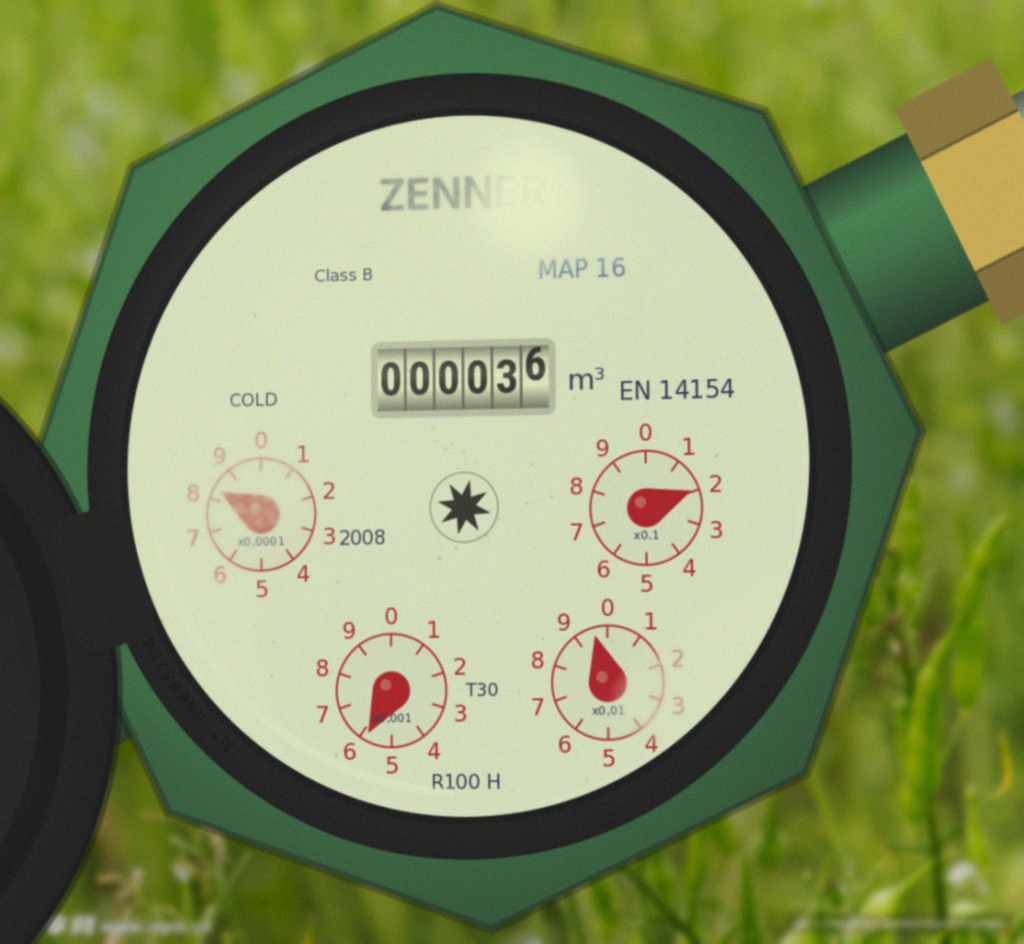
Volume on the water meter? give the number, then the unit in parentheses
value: 36.1958 (m³)
